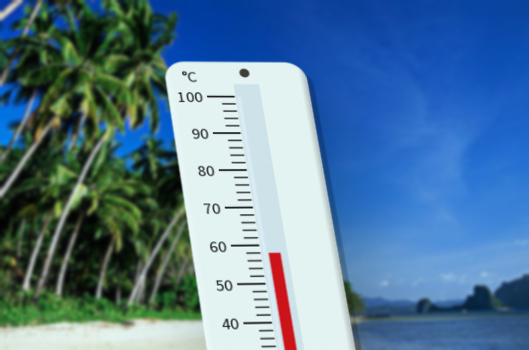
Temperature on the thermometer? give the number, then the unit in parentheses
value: 58 (°C)
